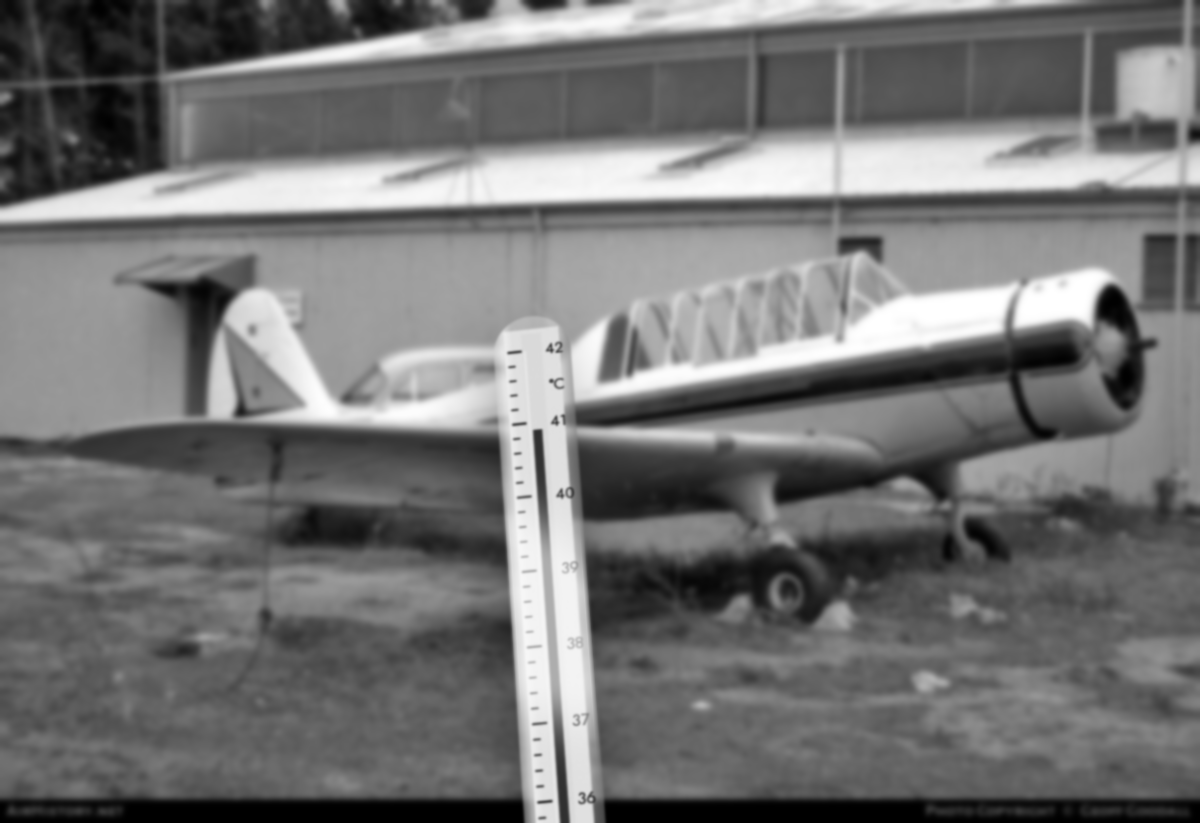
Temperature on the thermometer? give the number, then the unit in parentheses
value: 40.9 (°C)
